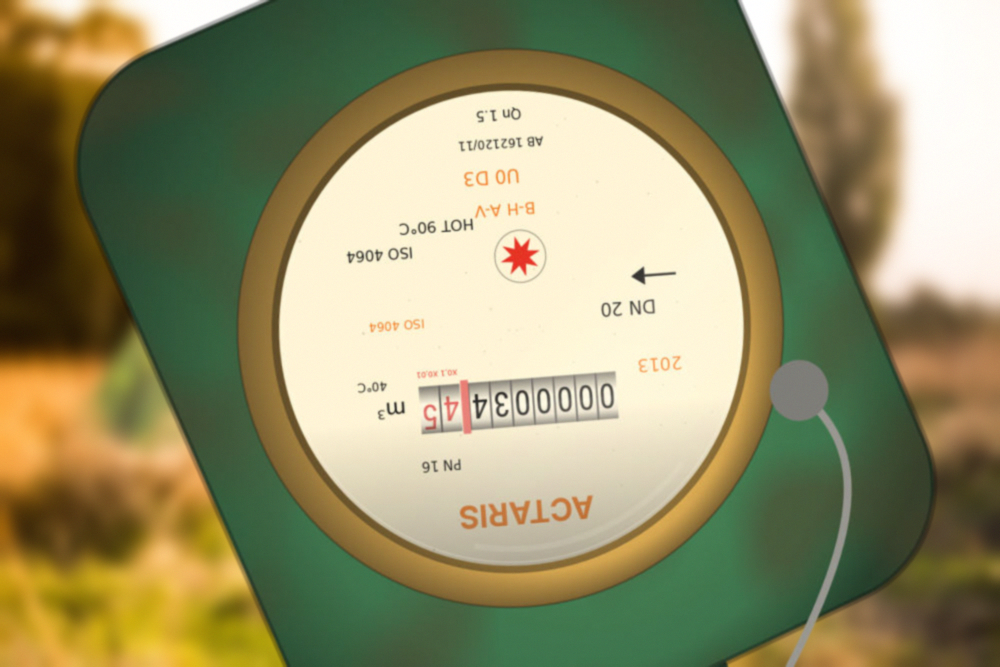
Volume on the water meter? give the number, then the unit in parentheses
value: 34.45 (m³)
